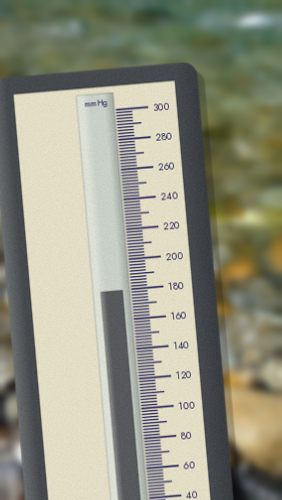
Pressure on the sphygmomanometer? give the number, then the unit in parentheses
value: 180 (mmHg)
